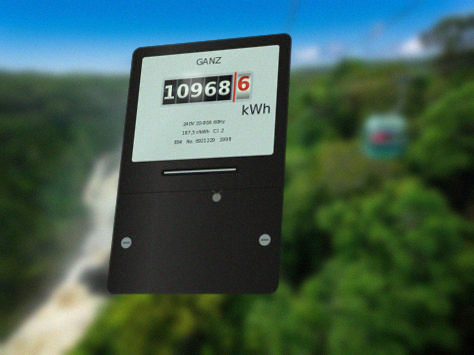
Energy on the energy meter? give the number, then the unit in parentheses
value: 10968.6 (kWh)
